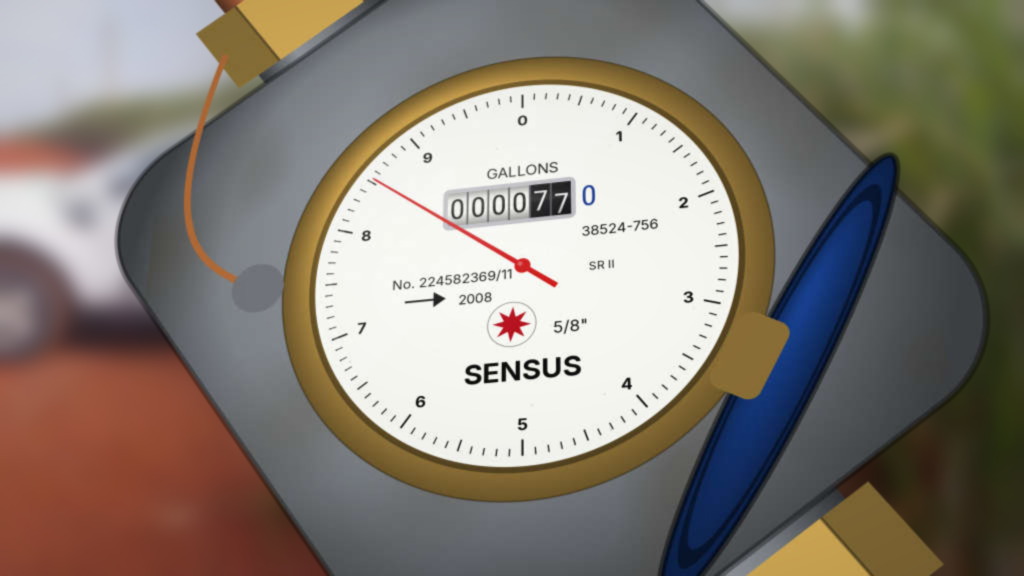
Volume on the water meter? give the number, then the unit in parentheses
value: 768.5 (gal)
